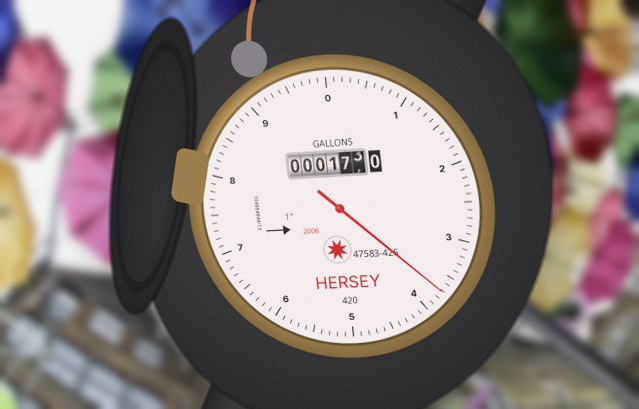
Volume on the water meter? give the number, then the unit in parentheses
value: 1733.7 (gal)
